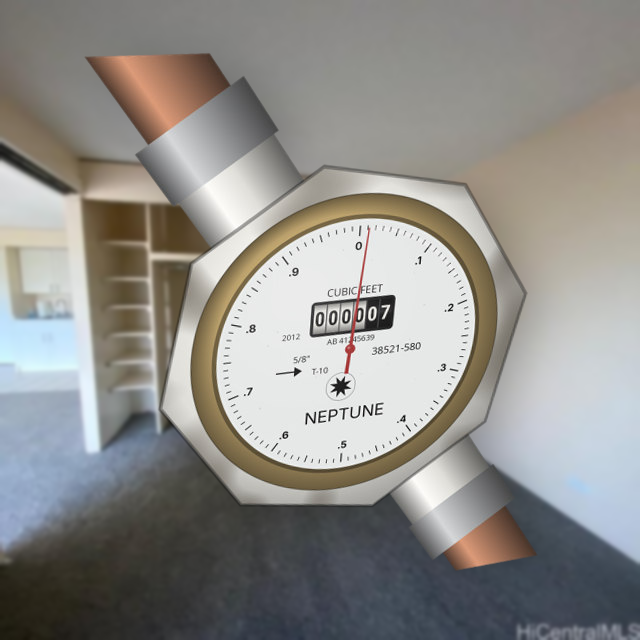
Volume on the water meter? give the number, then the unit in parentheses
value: 7.01 (ft³)
